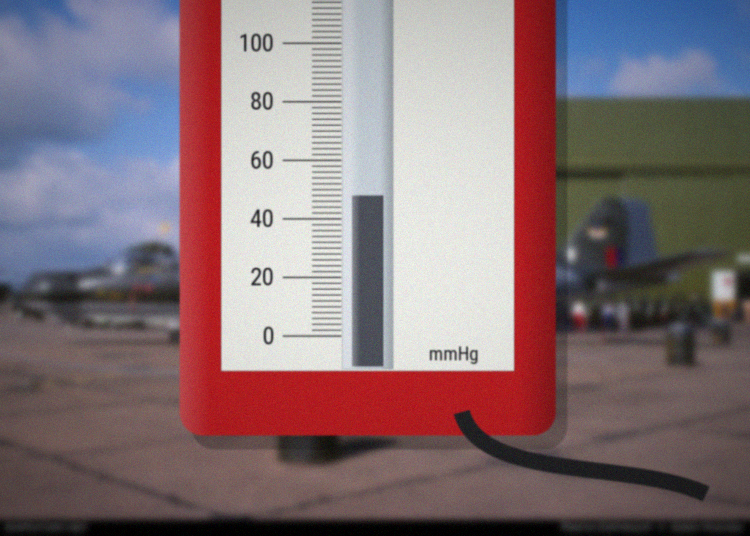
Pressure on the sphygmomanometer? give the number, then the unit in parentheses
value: 48 (mmHg)
